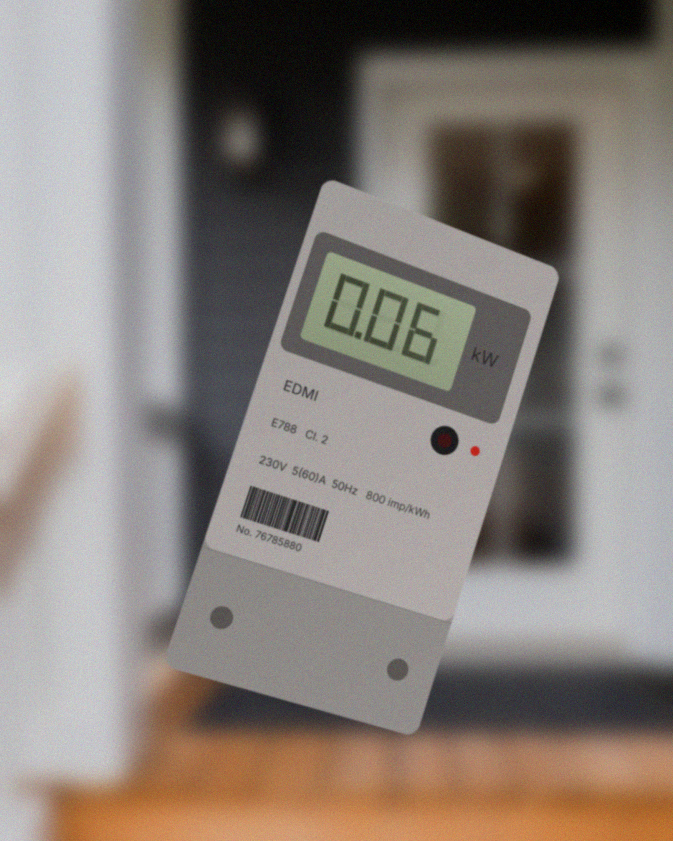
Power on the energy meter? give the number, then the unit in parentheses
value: 0.06 (kW)
